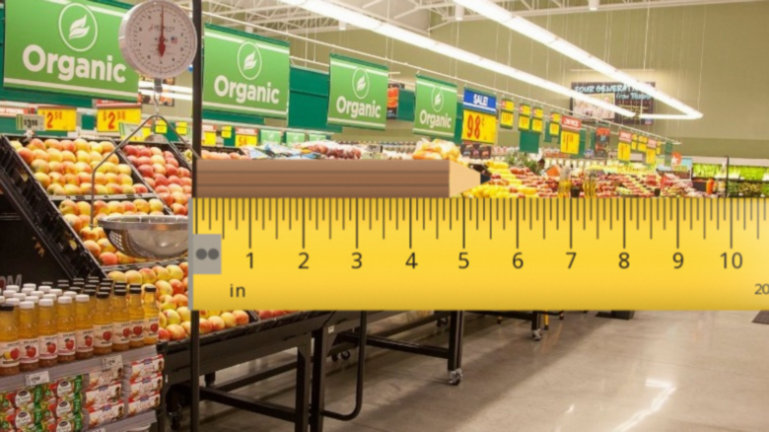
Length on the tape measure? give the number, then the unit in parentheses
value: 5.5 (in)
